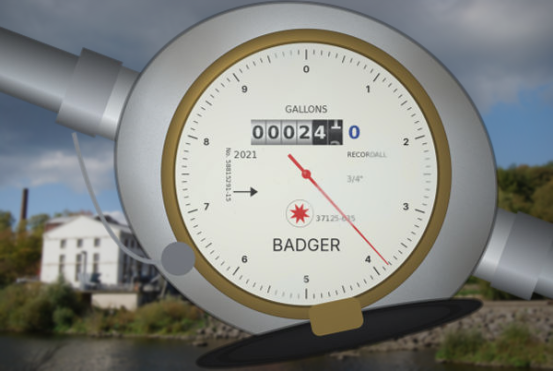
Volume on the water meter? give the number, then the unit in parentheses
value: 2413.8 (gal)
